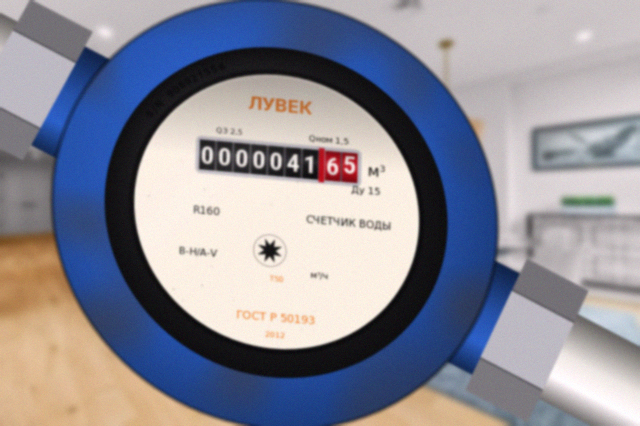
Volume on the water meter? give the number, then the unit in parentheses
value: 41.65 (m³)
